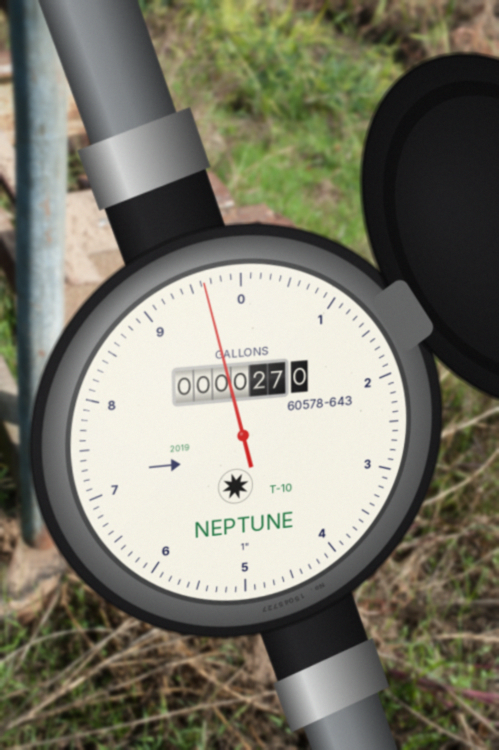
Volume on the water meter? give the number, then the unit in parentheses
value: 269.6 (gal)
